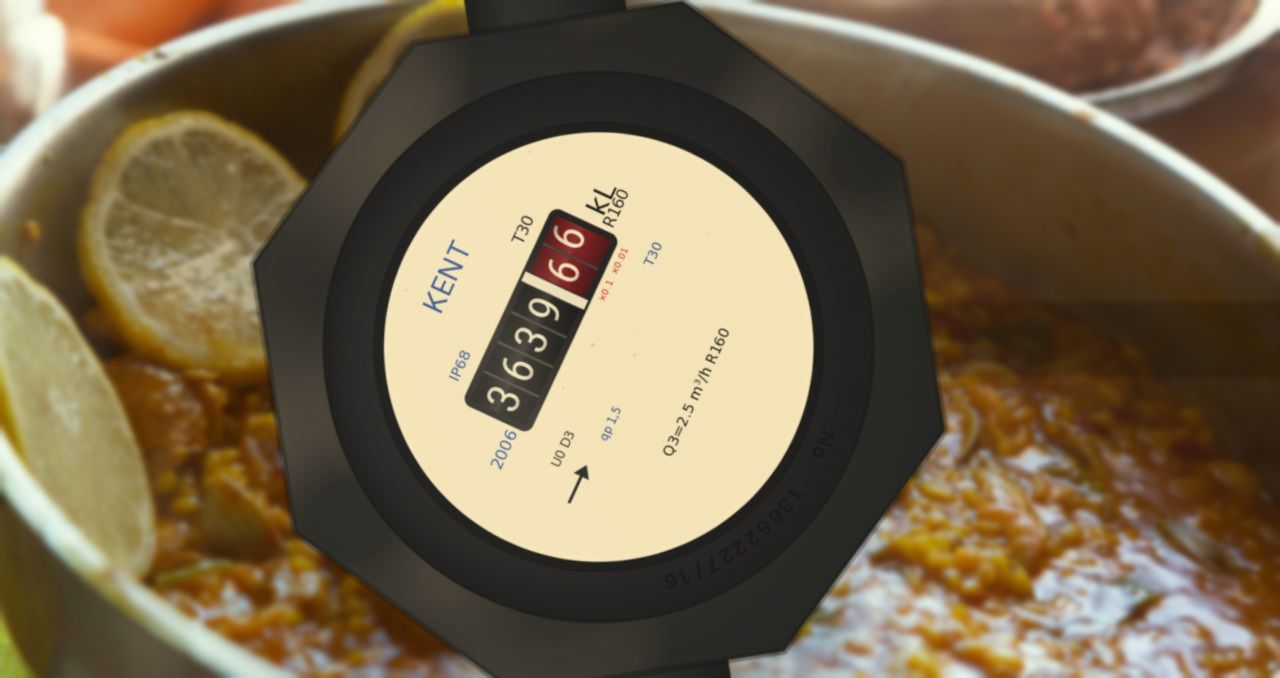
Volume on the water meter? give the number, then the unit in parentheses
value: 3639.66 (kL)
